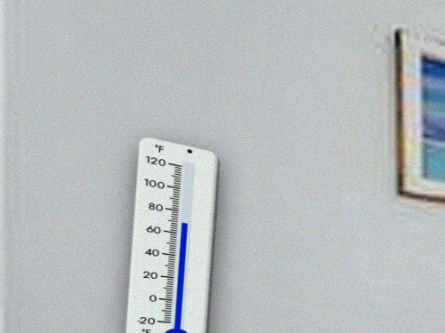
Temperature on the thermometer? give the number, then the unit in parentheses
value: 70 (°F)
